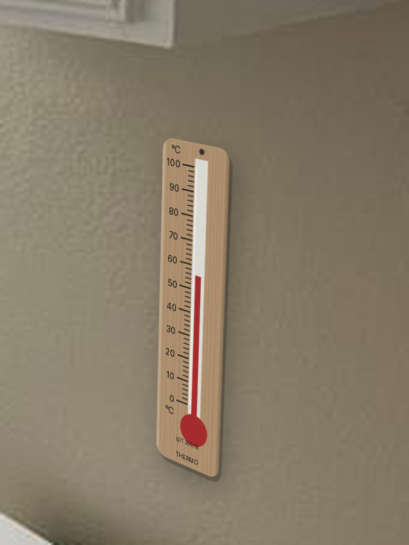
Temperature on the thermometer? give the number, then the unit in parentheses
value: 56 (°C)
